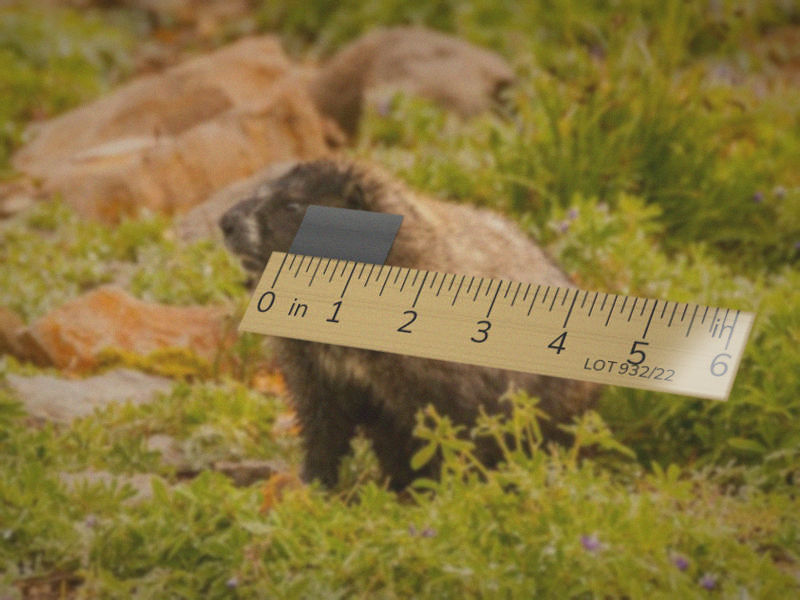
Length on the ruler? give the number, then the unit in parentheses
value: 1.375 (in)
